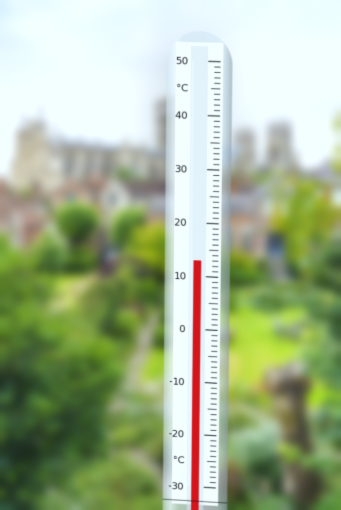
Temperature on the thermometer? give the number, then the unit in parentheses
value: 13 (°C)
